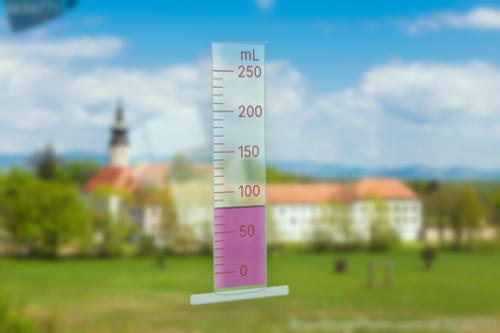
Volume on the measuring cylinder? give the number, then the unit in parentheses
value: 80 (mL)
